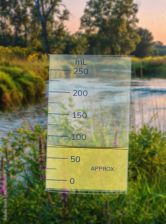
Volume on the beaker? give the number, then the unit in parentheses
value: 75 (mL)
